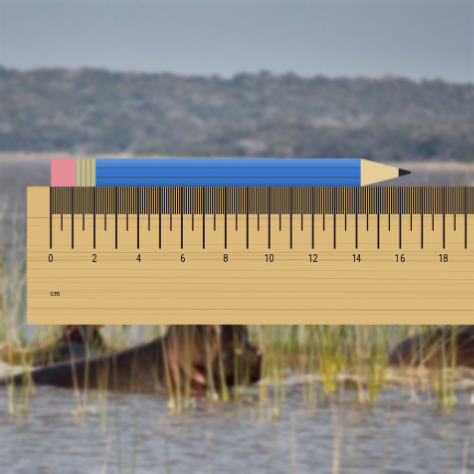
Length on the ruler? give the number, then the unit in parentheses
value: 16.5 (cm)
